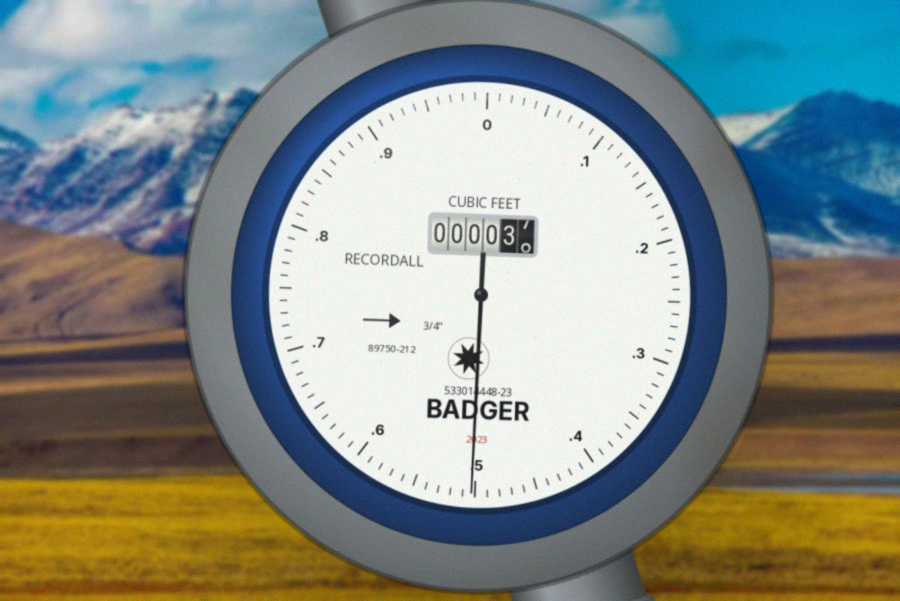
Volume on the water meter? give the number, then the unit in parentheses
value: 37.50 (ft³)
